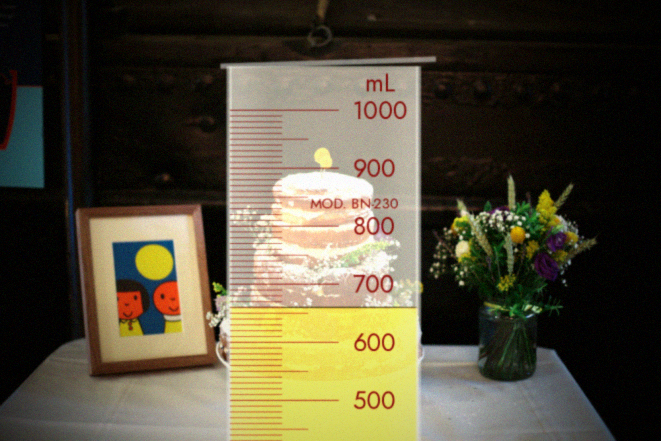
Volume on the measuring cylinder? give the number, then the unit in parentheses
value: 660 (mL)
